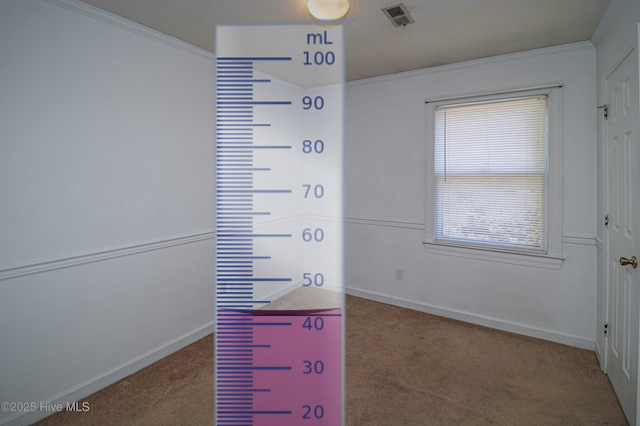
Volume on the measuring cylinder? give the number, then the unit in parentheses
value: 42 (mL)
